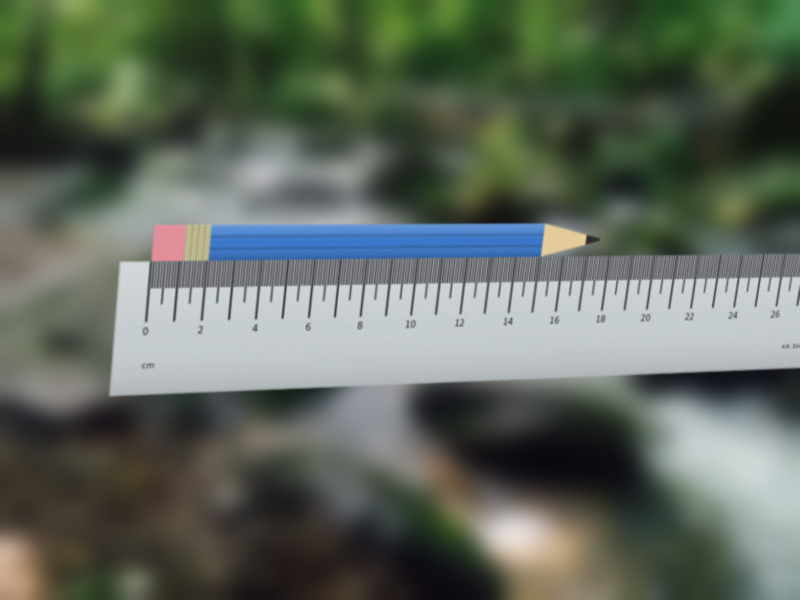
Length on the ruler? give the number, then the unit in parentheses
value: 17.5 (cm)
